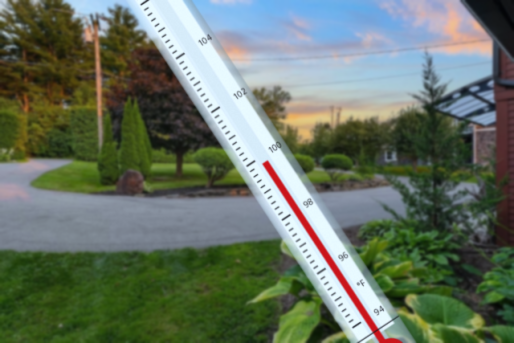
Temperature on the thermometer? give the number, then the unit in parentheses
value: 99.8 (°F)
